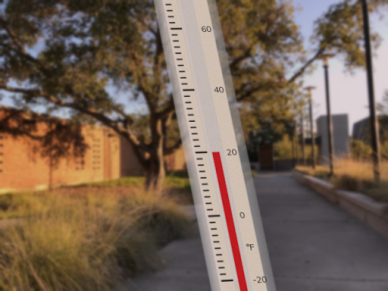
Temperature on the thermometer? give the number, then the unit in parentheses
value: 20 (°F)
